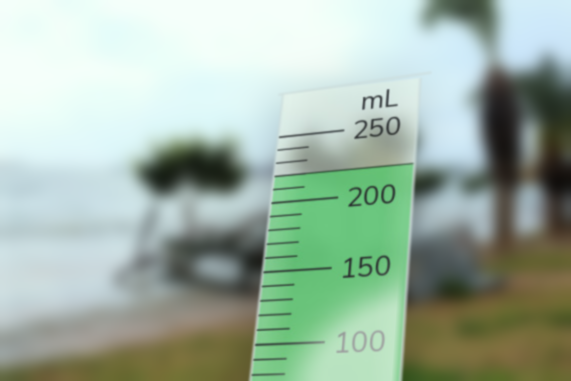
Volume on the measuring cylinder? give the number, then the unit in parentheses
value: 220 (mL)
